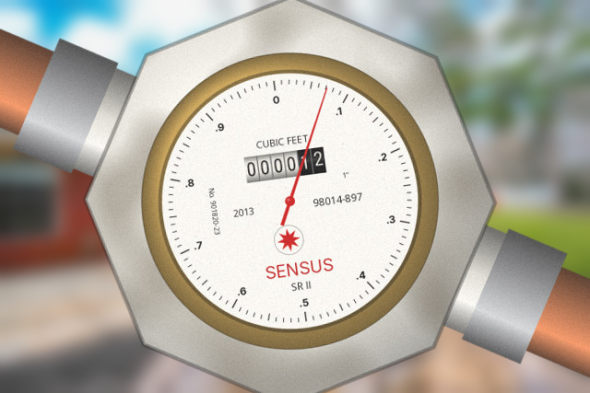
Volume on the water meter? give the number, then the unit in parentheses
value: 12.07 (ft³)
